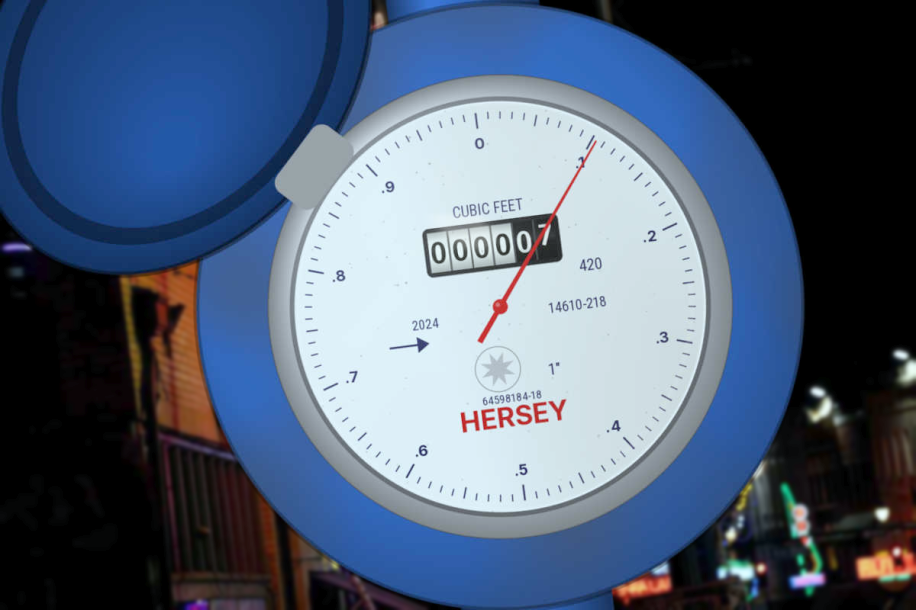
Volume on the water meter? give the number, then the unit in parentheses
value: 7.10 (ft³)
